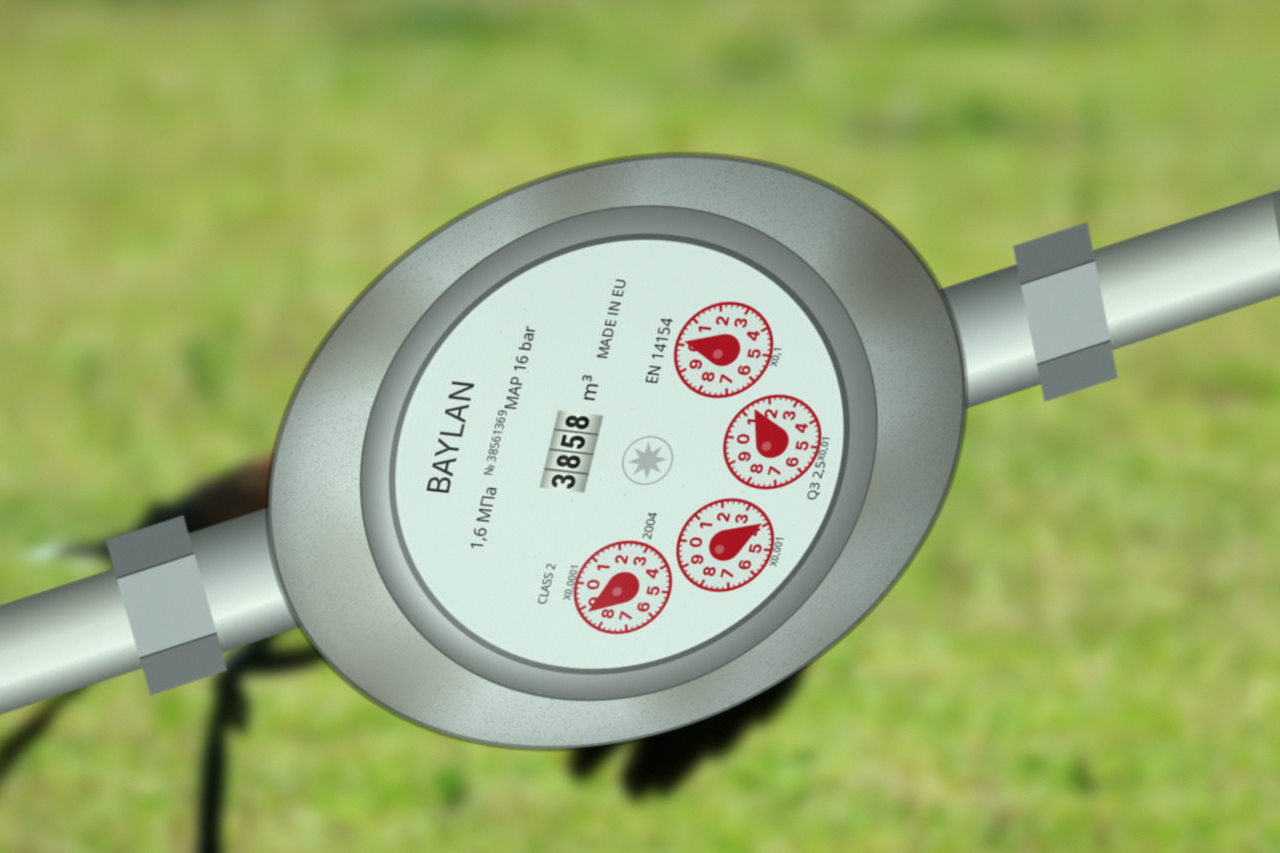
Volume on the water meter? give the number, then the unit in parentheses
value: 3858.0138 (m³)
